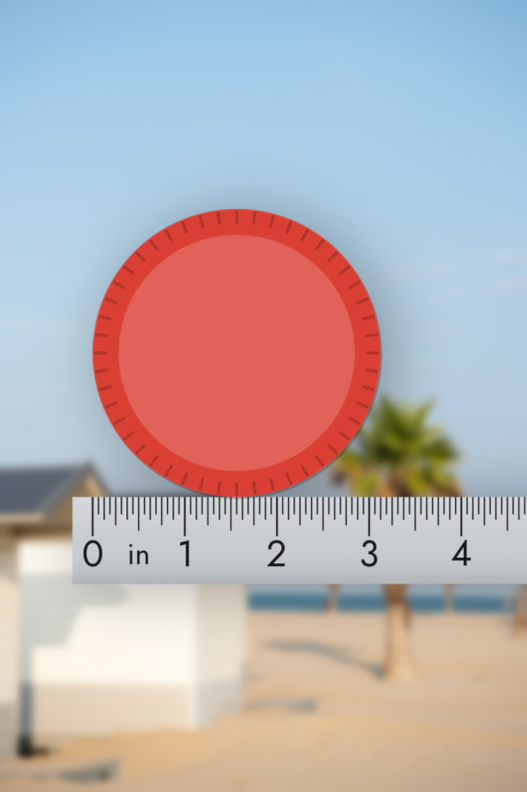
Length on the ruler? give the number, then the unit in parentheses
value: 3.125 (in)
